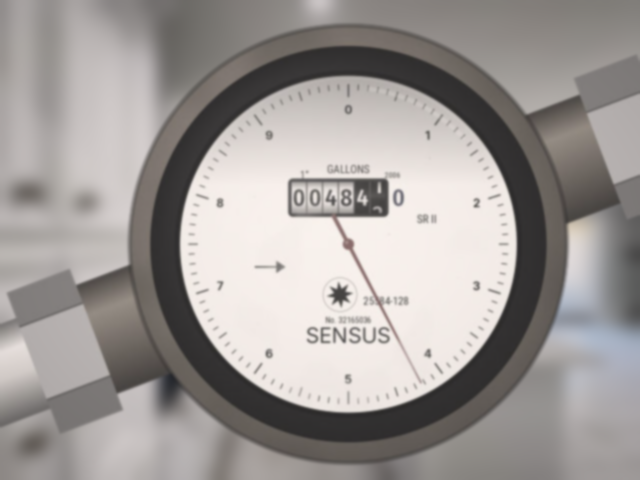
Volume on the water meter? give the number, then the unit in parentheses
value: 48414.2 (gal)
